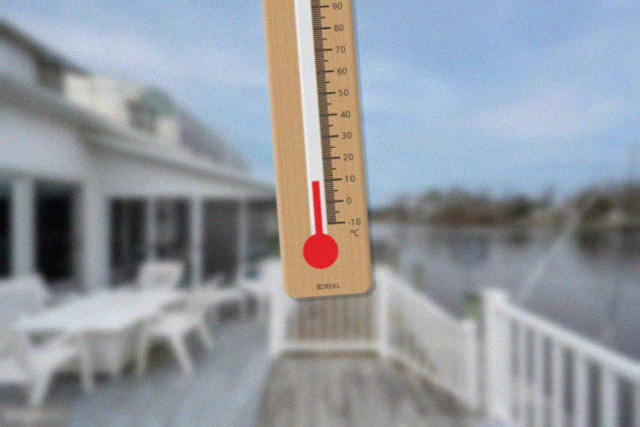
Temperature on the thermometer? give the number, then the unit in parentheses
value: 10 (°C)
